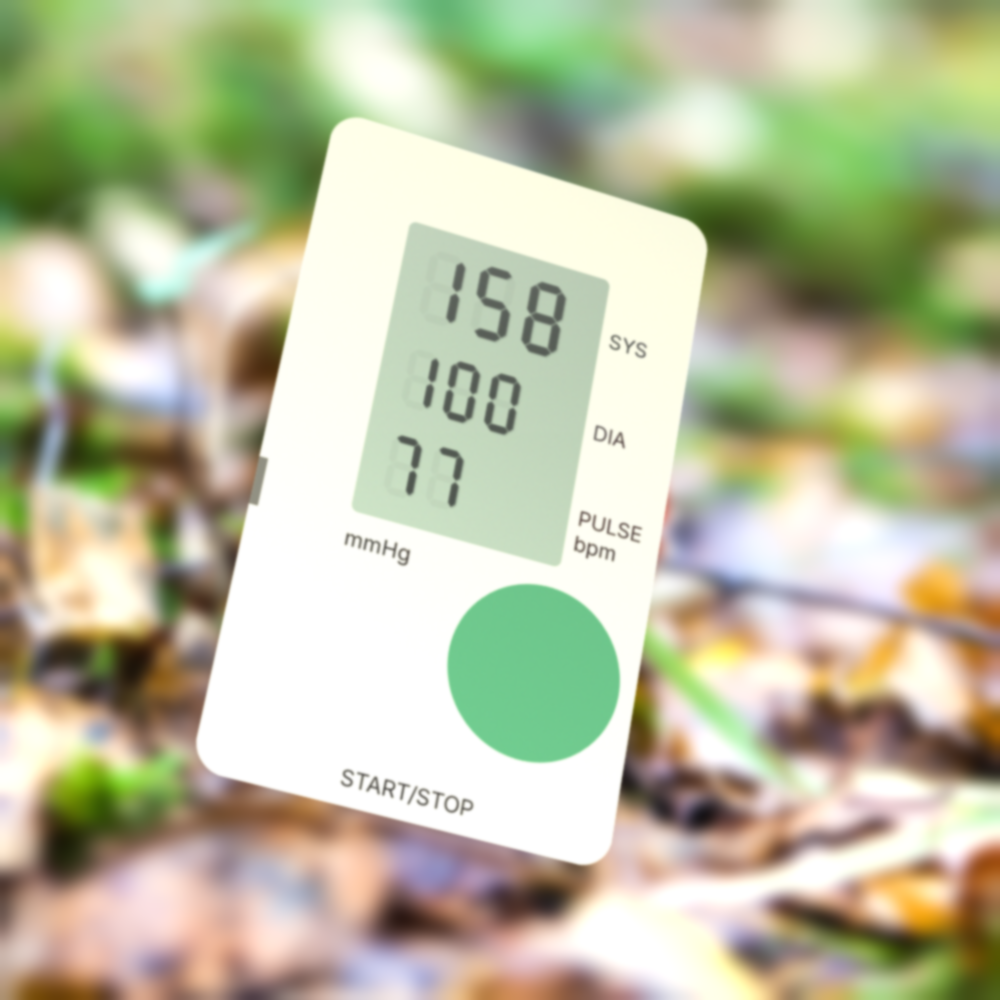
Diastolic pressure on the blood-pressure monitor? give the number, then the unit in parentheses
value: 100 (mmHg)
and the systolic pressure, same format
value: 158 (mmHg)
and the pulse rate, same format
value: 77 (bpm)
